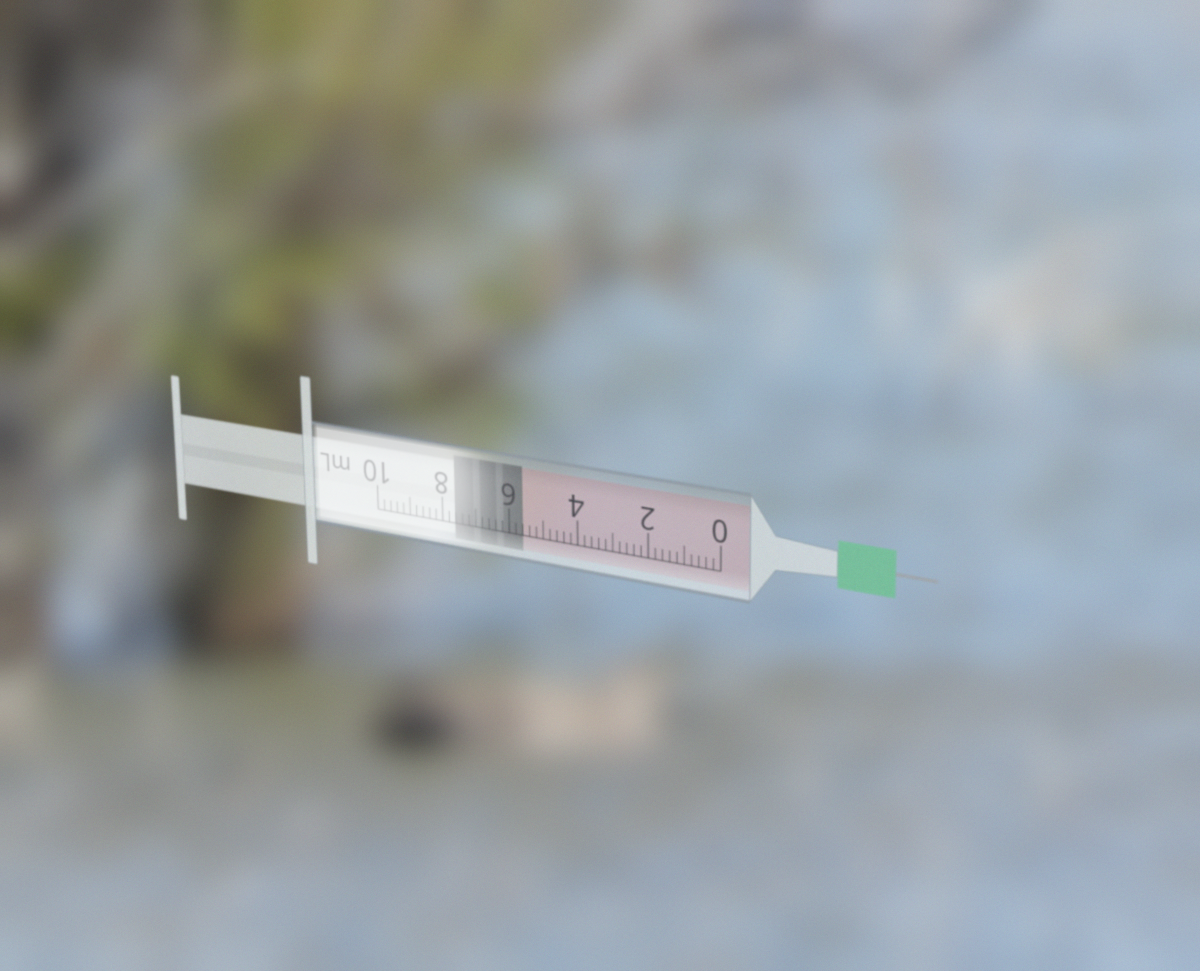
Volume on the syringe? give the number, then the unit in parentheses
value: 5.6 (mL)
